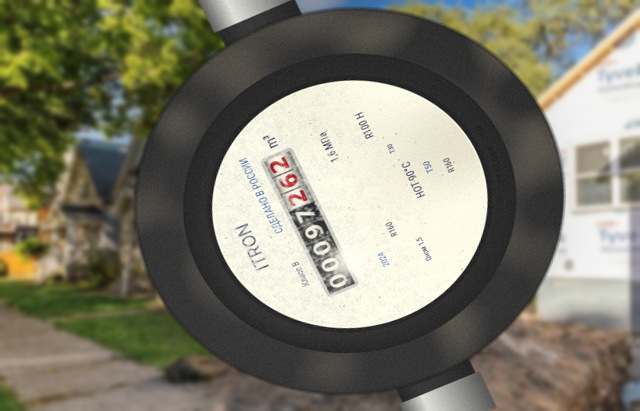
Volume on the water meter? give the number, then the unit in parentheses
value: 97.262 (m³)
